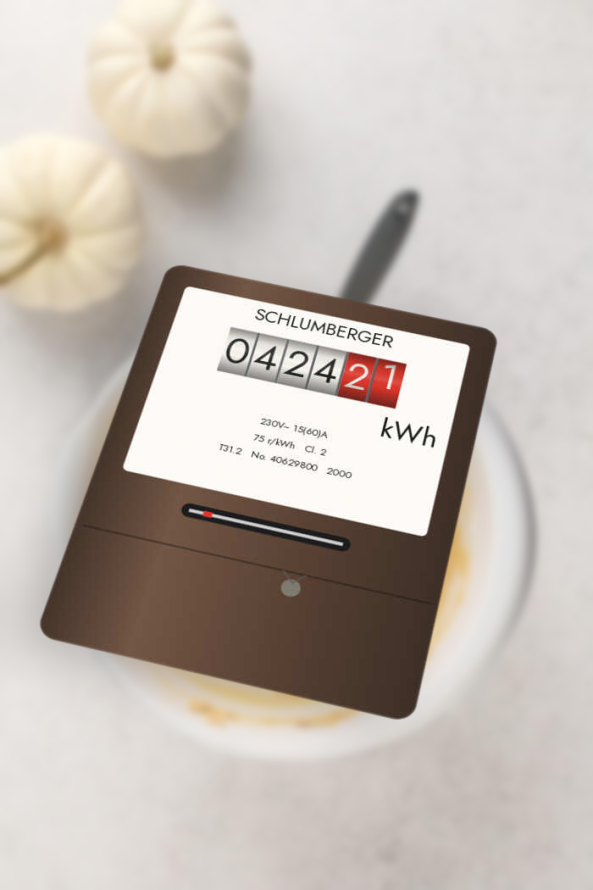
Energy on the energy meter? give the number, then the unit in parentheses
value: 424.21 (kWh)
